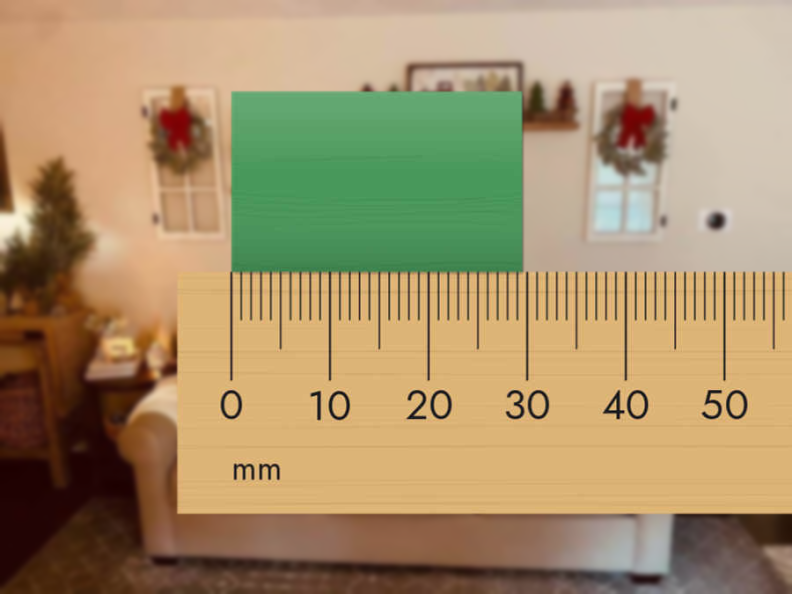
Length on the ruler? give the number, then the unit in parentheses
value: 29.5 (mm)
